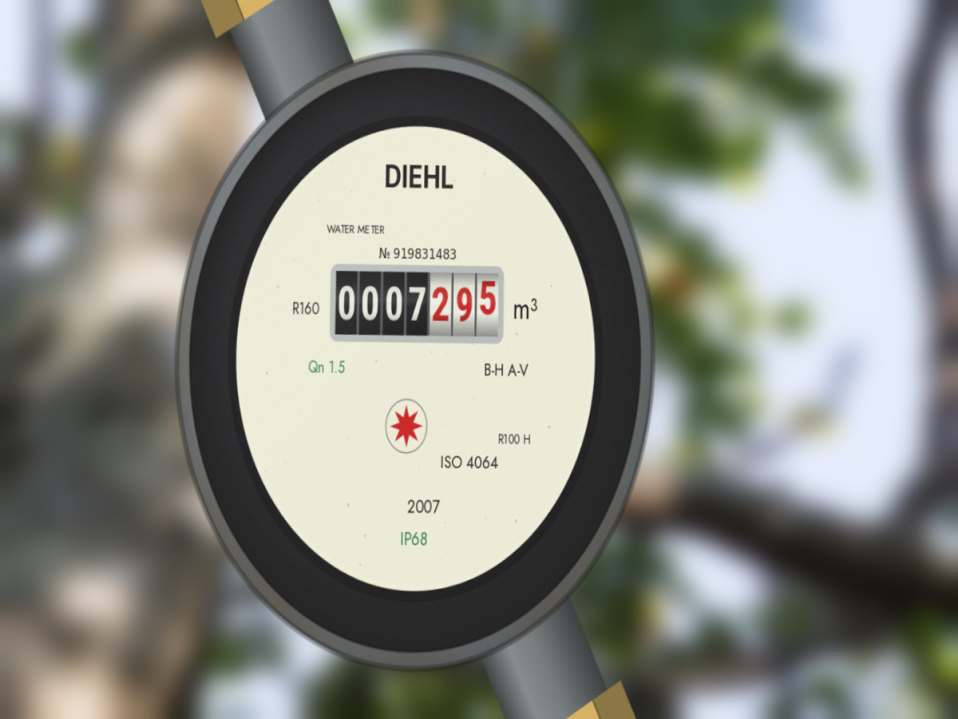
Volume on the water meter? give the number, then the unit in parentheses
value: 7.295 (m³)
